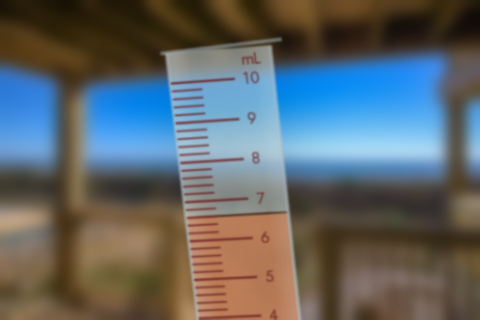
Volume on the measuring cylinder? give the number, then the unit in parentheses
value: 6.6 (mL)
